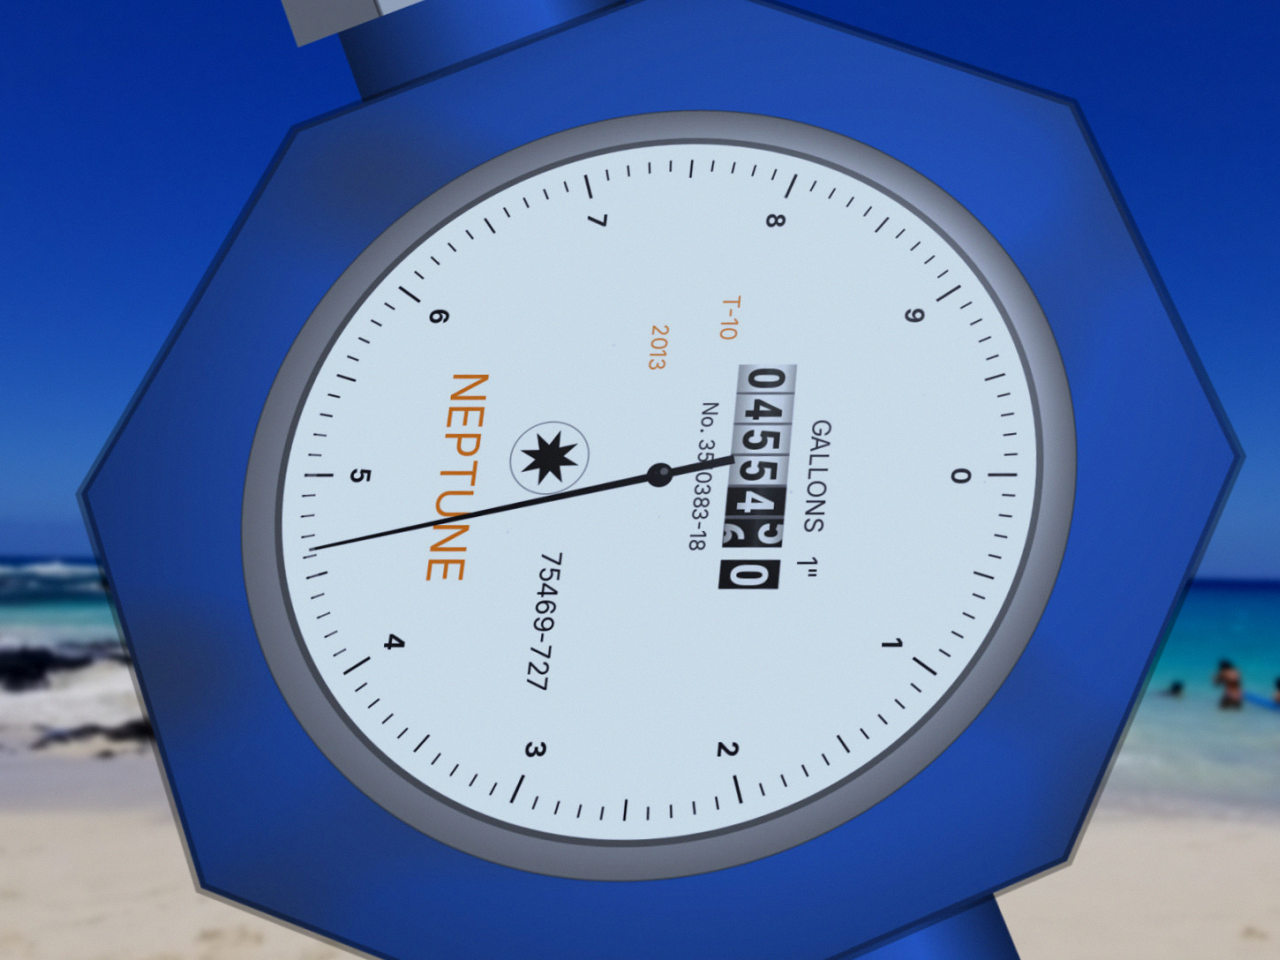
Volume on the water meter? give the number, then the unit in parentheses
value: 455454.6 (gal)
